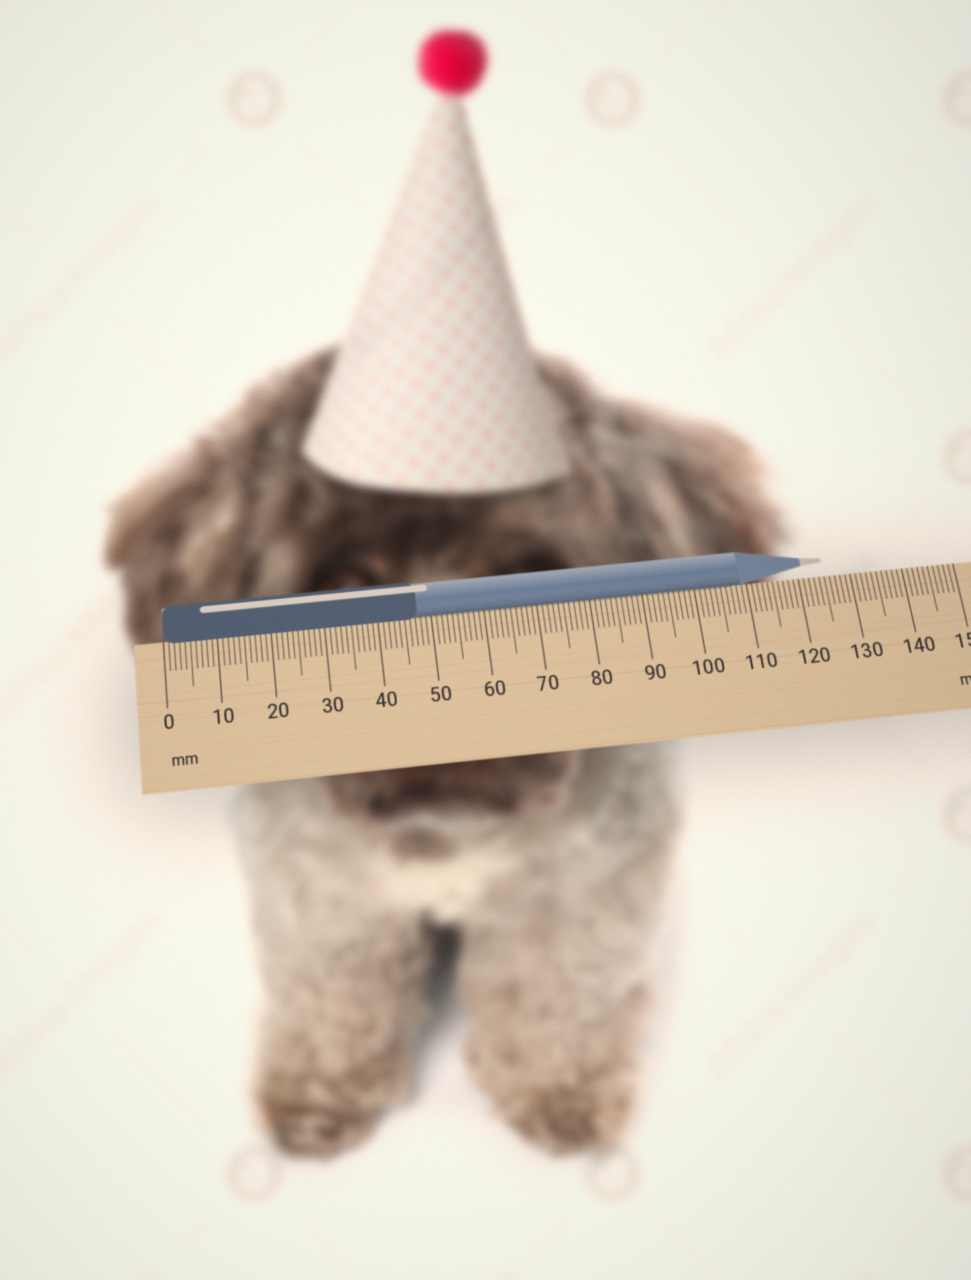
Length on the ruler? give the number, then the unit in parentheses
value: 125 (mm)
